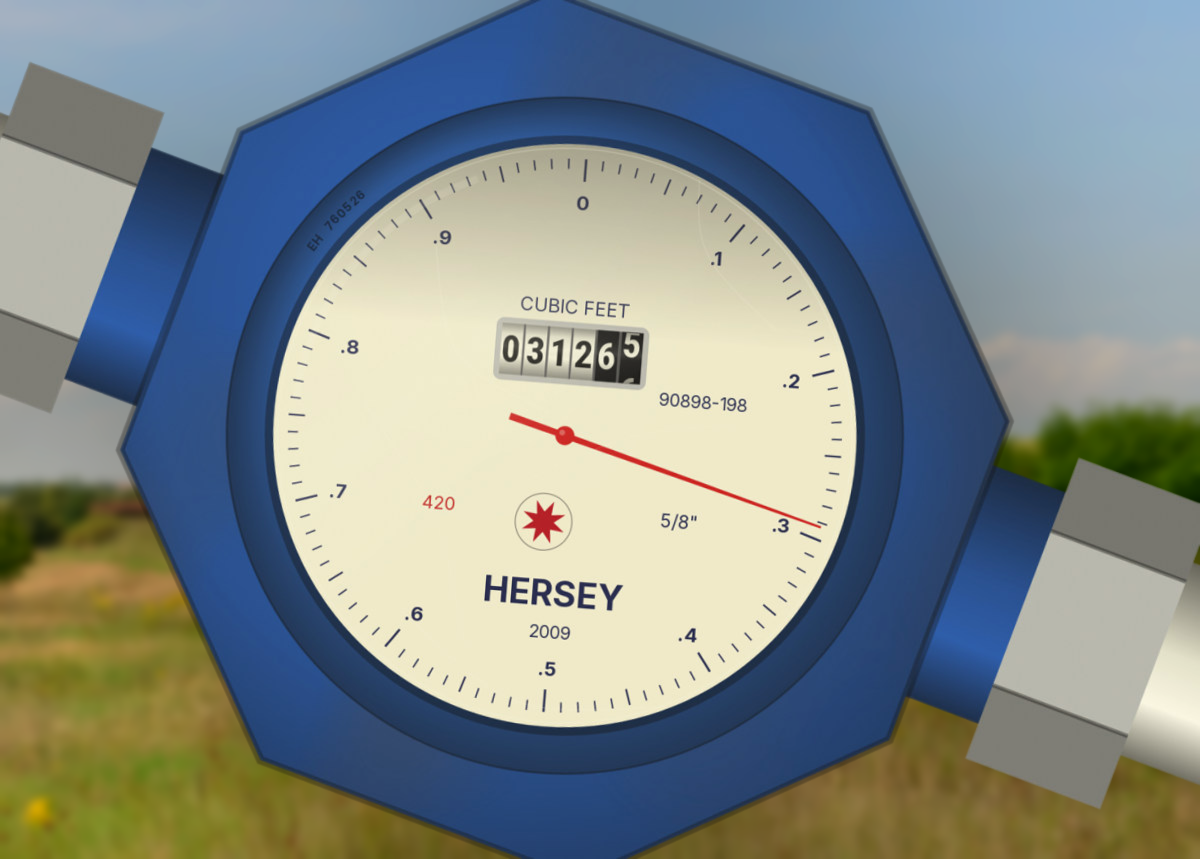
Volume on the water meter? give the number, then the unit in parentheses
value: 31265.29 (ft³)
